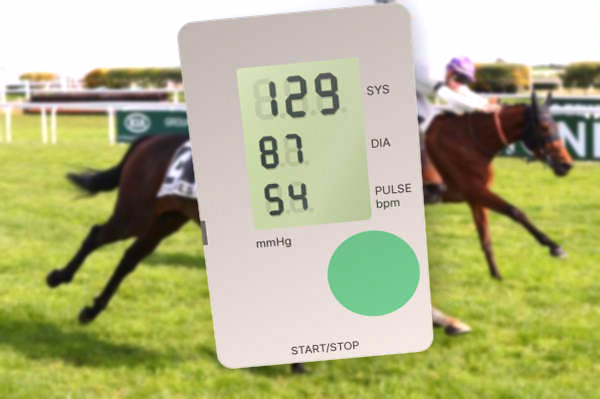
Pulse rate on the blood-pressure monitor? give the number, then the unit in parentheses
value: 54 (bpm)
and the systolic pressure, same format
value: 129 (mmHg)
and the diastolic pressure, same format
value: 87 (mmHg)
